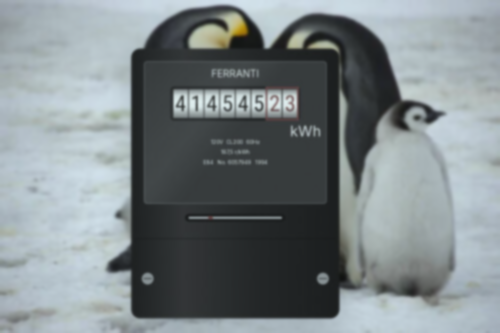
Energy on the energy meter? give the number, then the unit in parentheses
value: 414545.23 (kWh)
